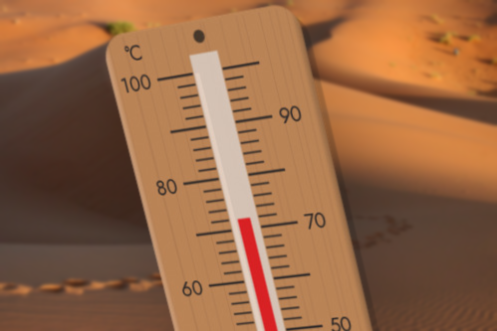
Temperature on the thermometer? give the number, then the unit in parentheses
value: 72 (°C)
